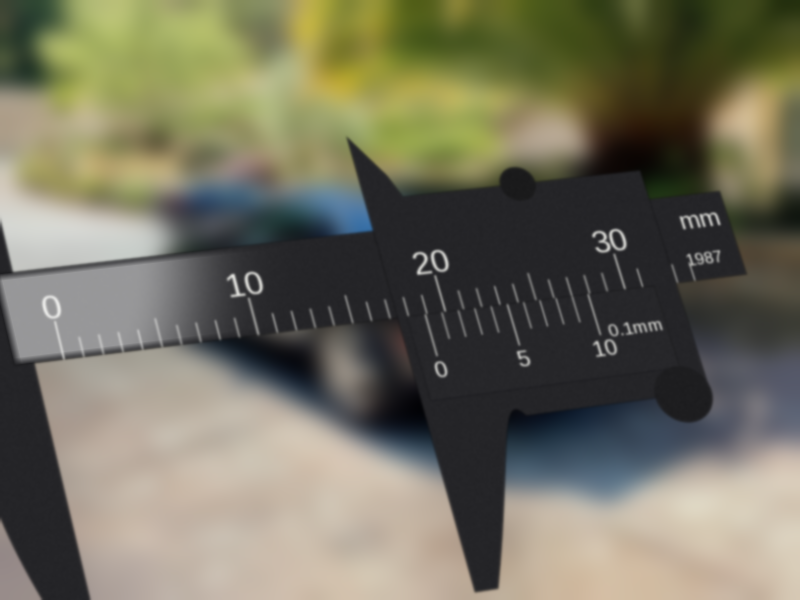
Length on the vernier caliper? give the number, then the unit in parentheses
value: 18.9 (mm)
